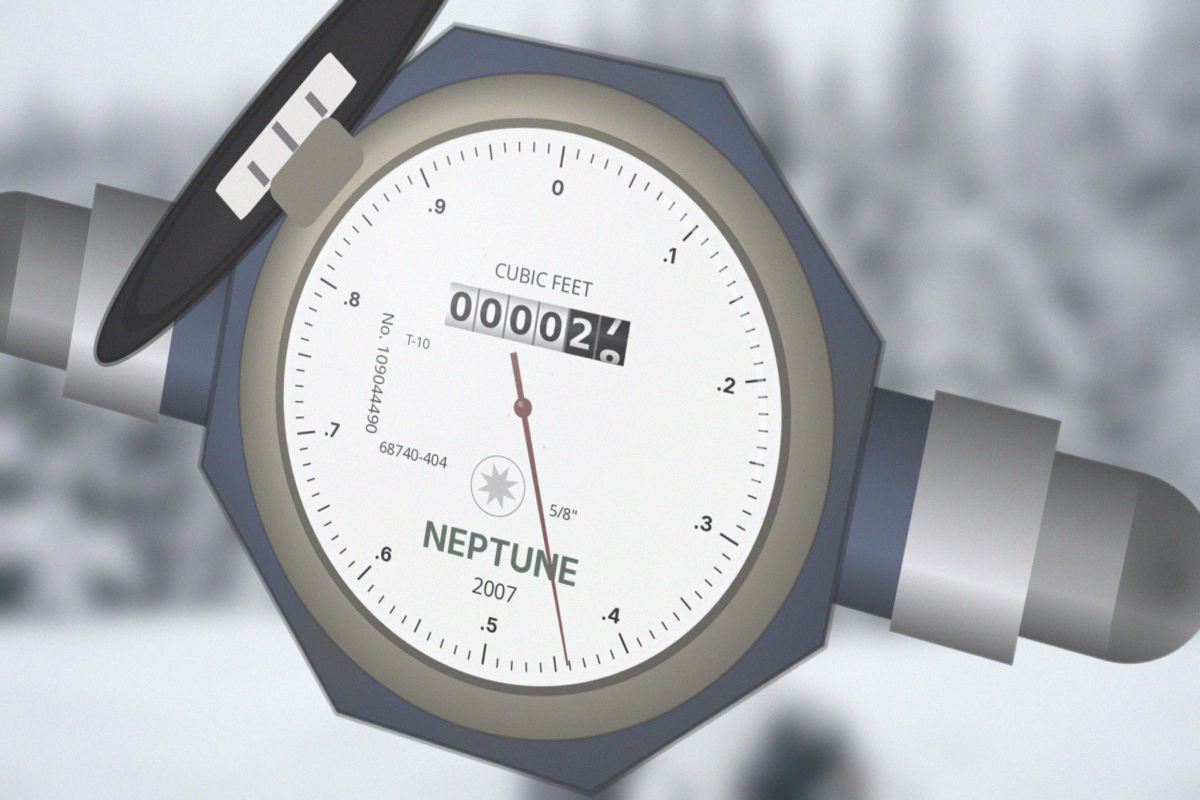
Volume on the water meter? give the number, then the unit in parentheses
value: 27.44 (ft³)
